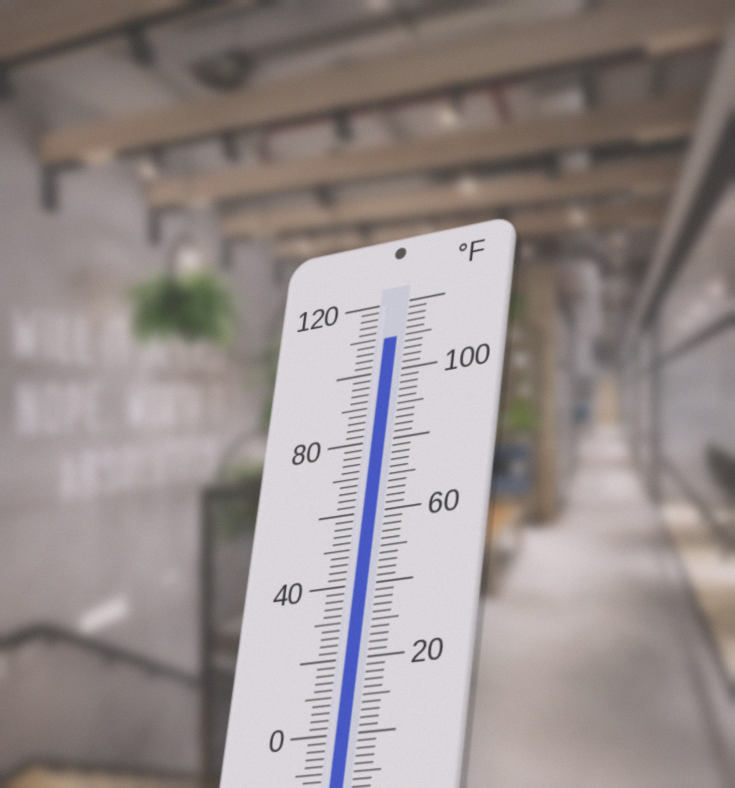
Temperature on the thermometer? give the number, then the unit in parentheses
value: 110 (°F)
